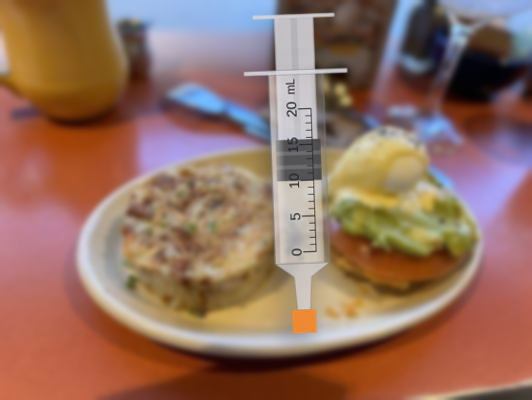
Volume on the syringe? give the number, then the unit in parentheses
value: 10 (mL)
